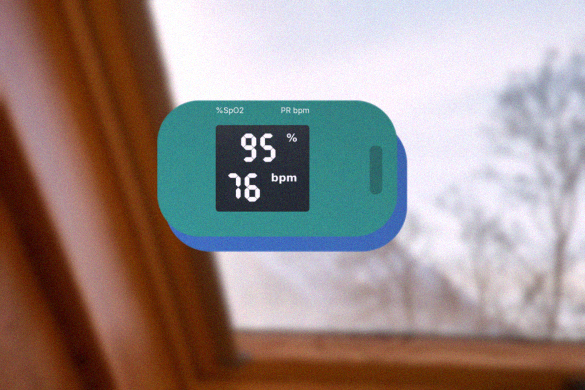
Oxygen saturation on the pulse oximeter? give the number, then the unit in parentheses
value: 95 (%)
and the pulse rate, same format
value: 76 (bpm)
